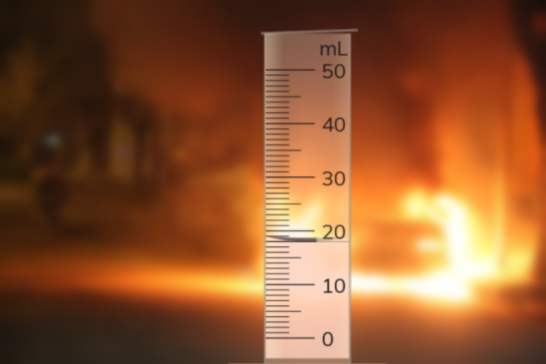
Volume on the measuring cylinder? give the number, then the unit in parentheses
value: 18 (mL)
